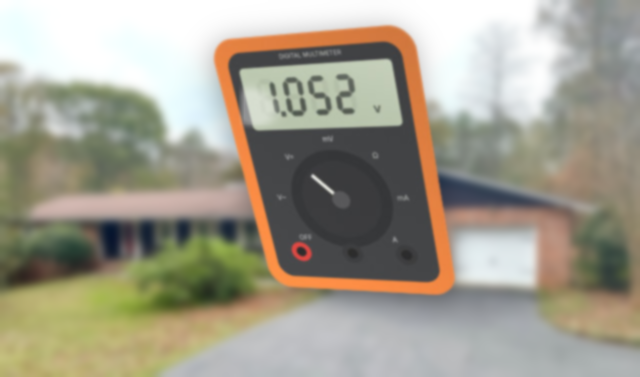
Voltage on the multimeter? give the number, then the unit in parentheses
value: 1.052 (V)
